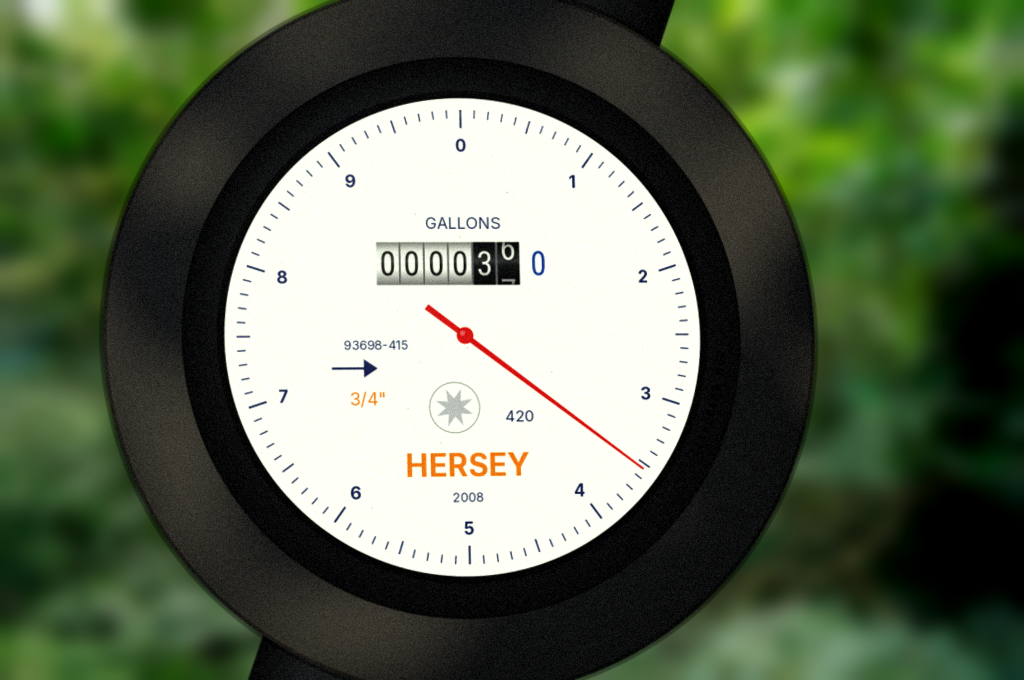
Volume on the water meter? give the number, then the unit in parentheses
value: 363.5 (gal)
